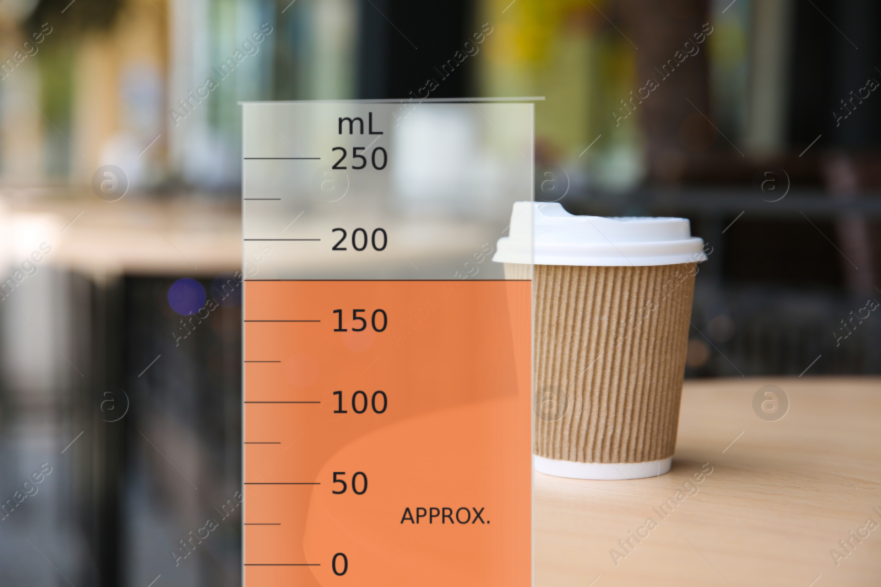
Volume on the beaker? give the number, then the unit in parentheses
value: 175 (mL)
